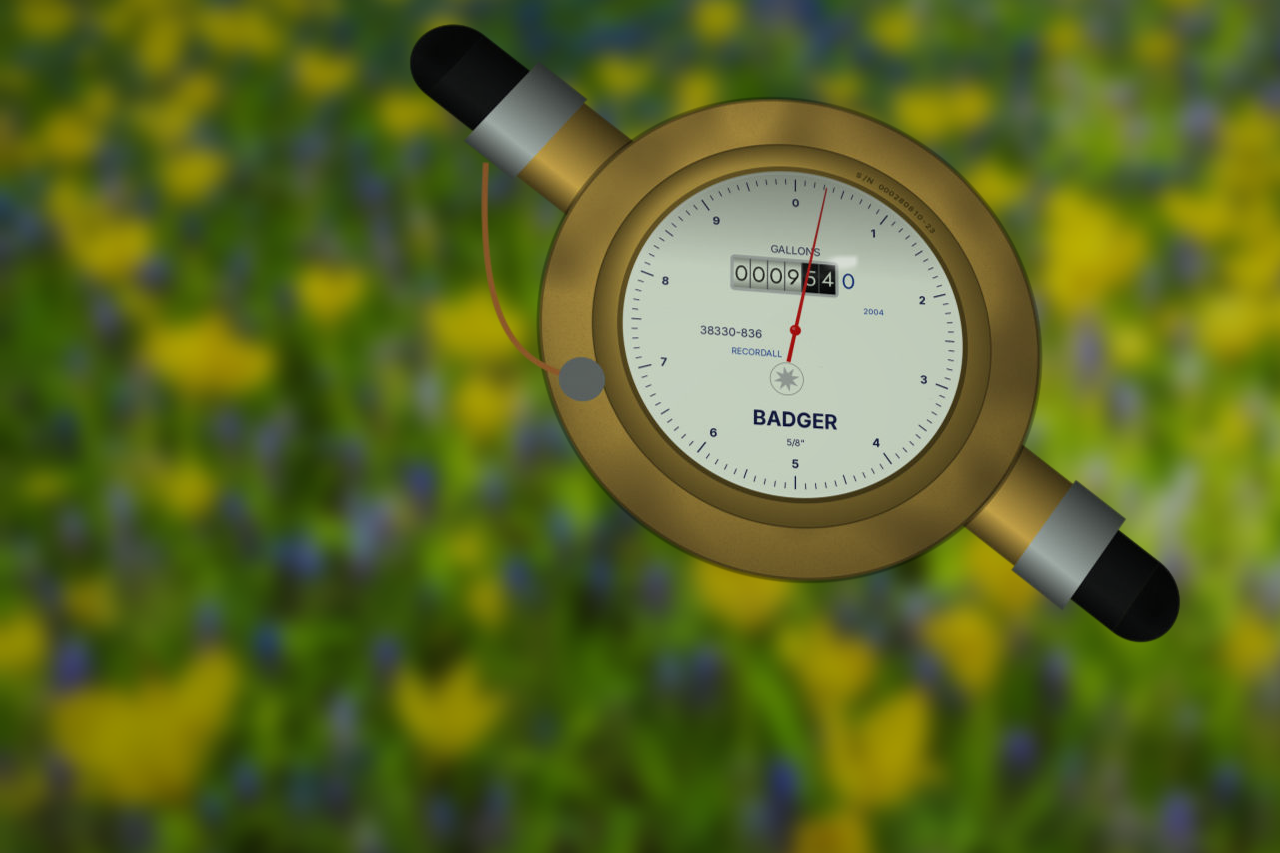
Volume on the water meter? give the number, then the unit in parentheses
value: 9540.3 (gal)
